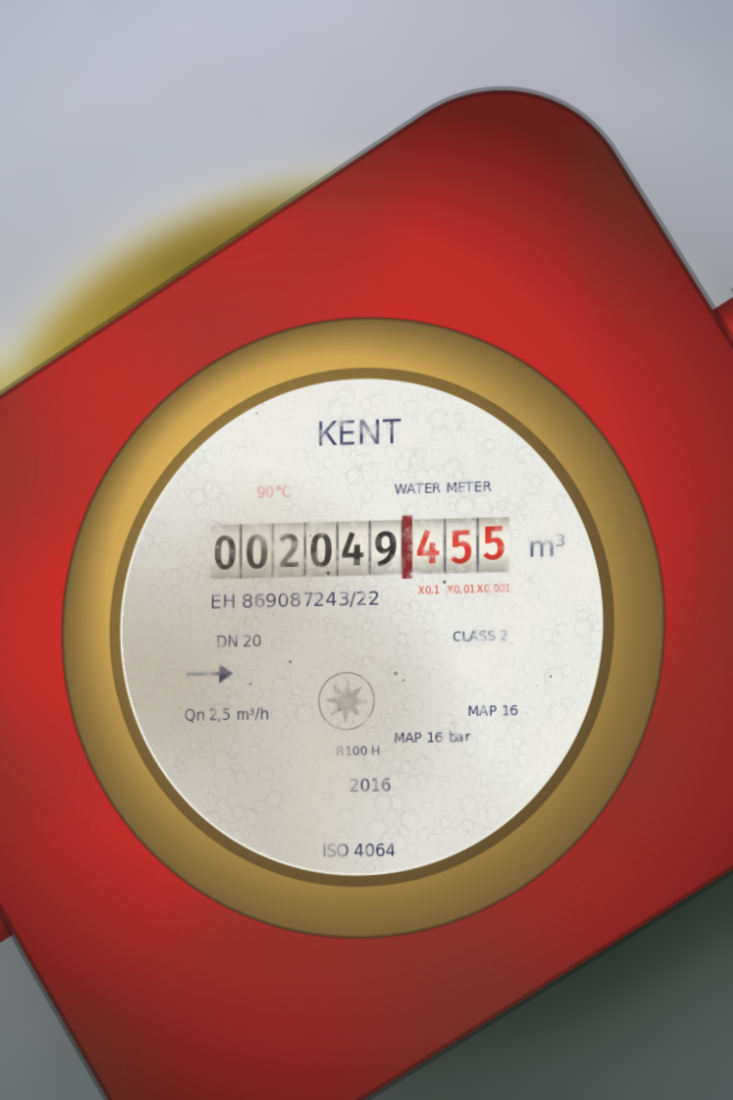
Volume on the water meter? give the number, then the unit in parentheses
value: 2049.455 (m³)
